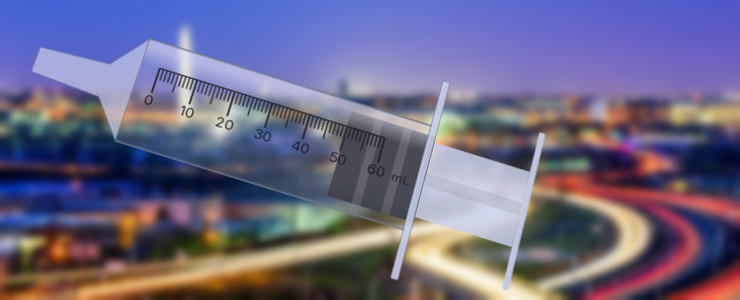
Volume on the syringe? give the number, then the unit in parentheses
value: 50 (mL)
